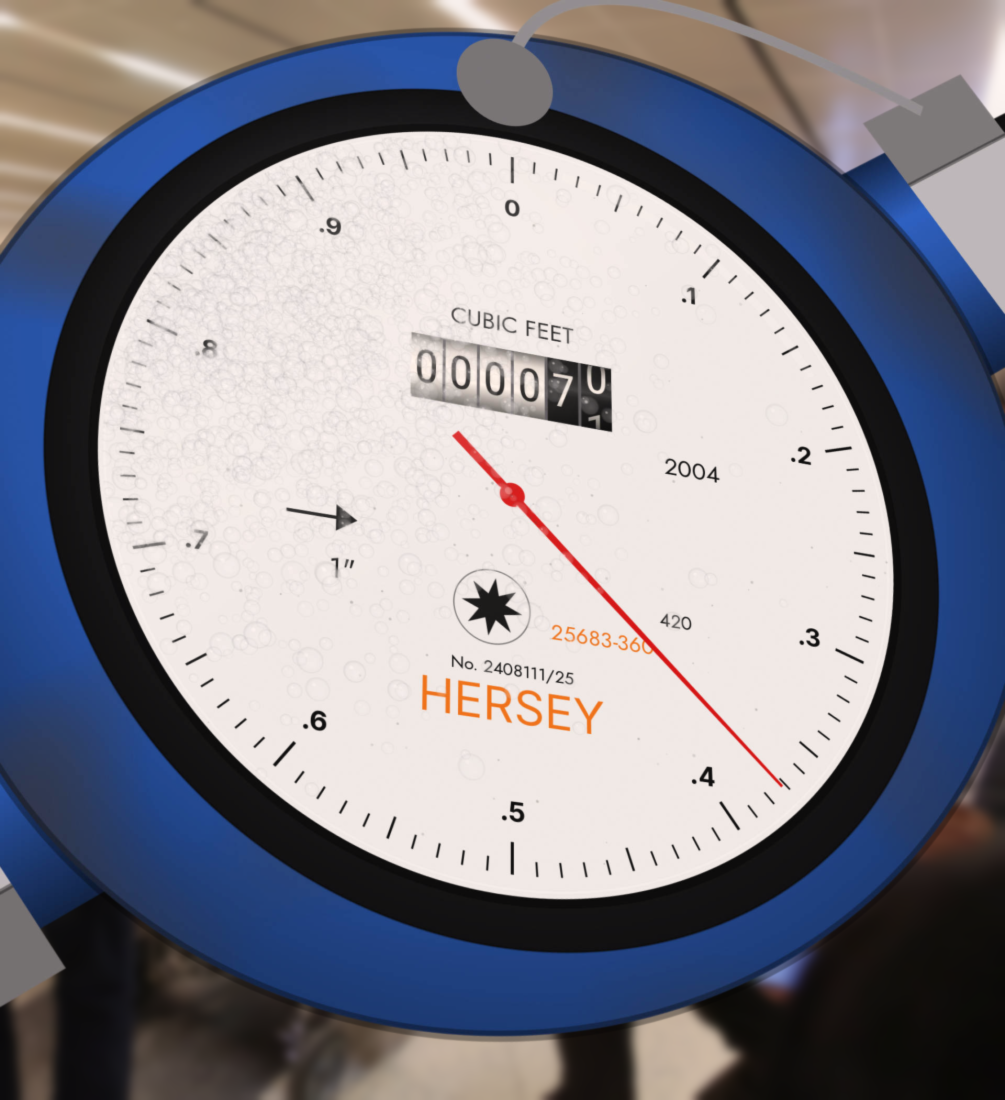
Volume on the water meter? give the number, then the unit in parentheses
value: 70.37 (ft³)
